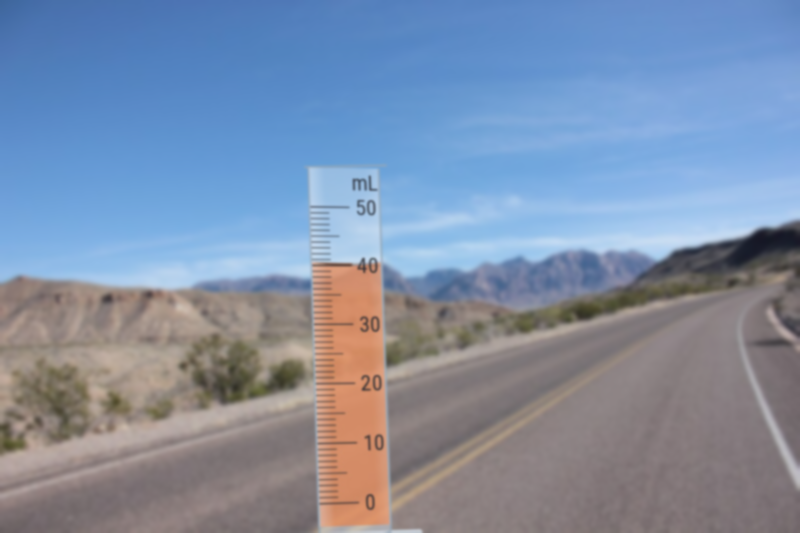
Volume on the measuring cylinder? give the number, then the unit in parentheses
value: 40 (mL)
